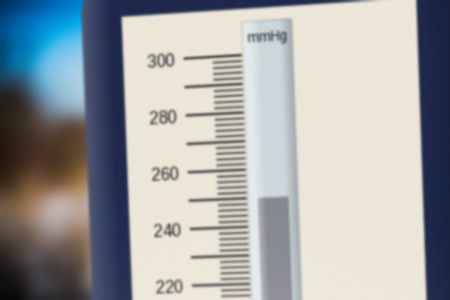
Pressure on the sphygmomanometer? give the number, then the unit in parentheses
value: 250 (mmHg)
